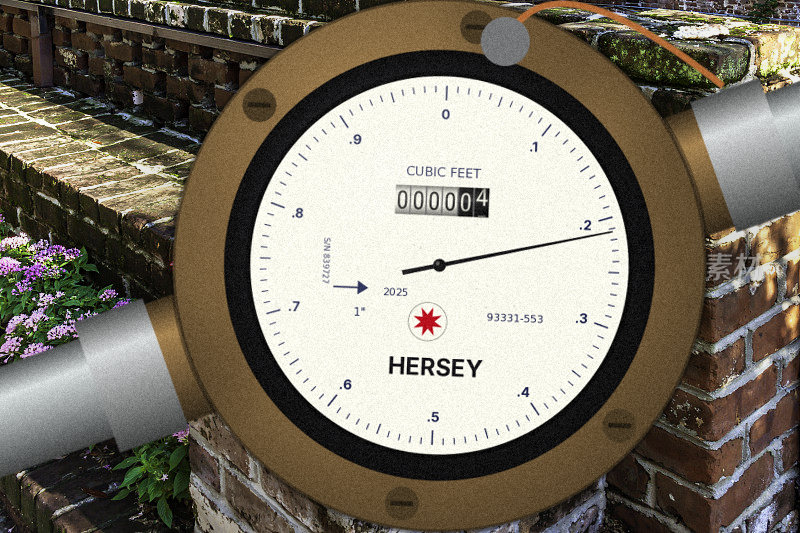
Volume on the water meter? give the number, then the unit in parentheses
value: 4.21 (ft³)
